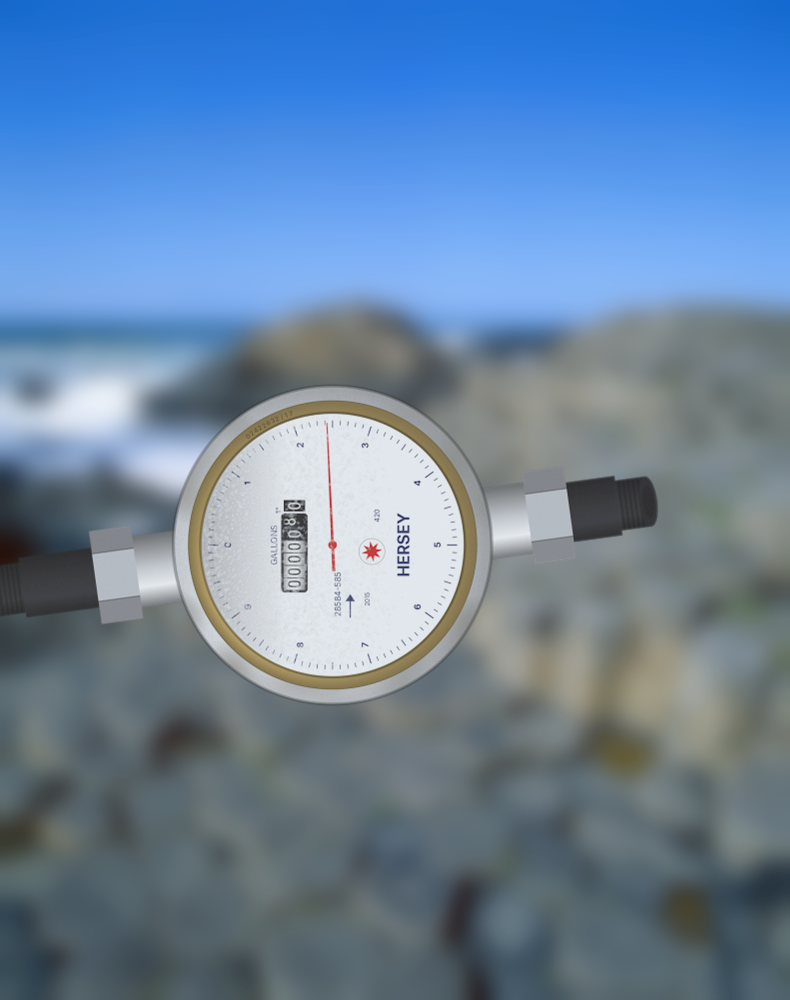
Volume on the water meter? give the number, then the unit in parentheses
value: 82.4 (gal)
